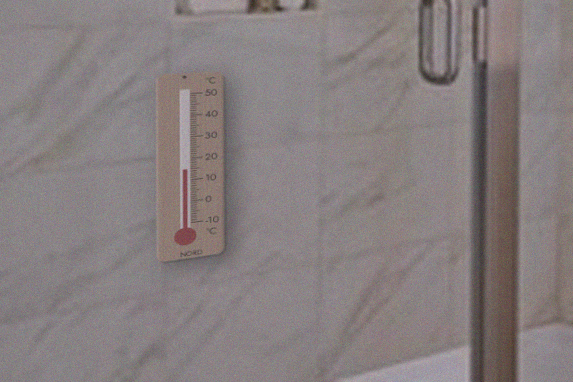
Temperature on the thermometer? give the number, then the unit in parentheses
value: 15 (°C)
